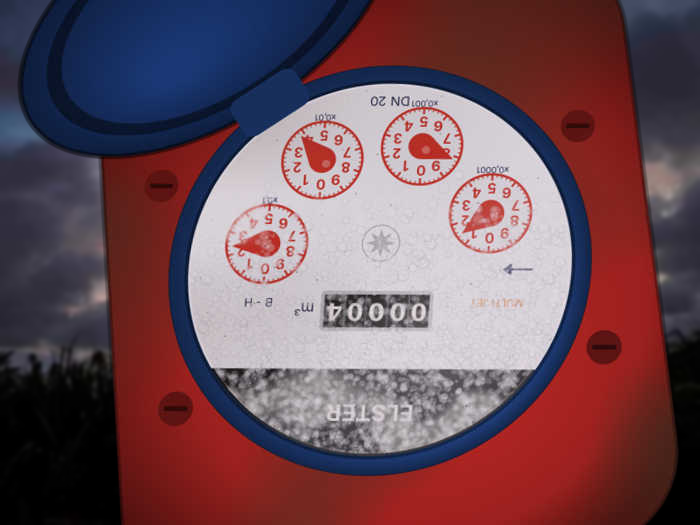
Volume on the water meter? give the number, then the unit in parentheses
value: 4.2381 (m³)
